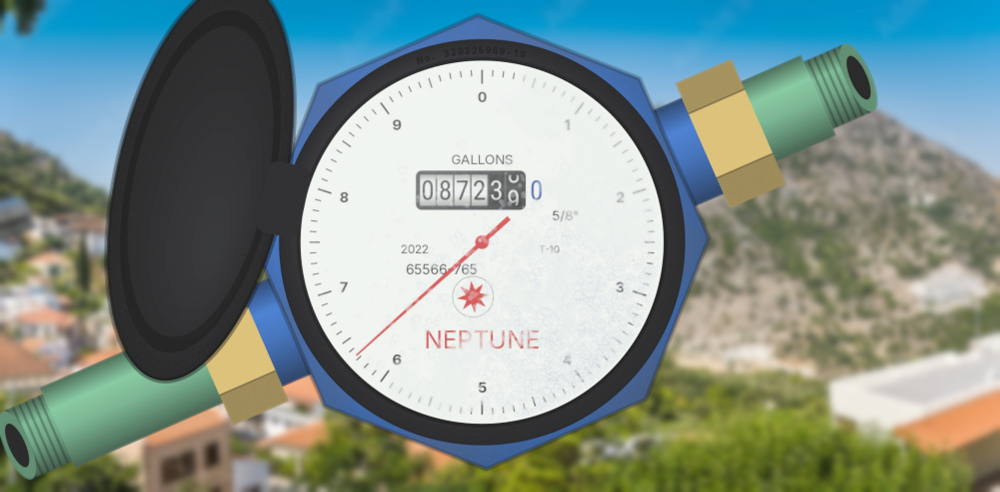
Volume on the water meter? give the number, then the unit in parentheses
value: 872386.3 (gal)
